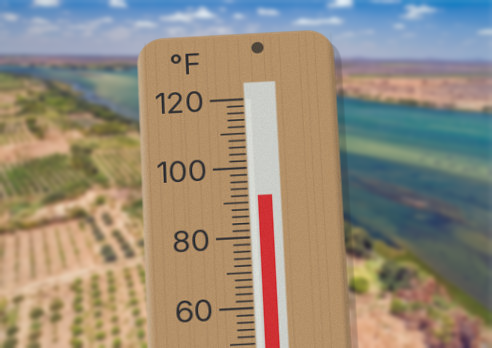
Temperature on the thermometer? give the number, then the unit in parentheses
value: 92 (°F)
